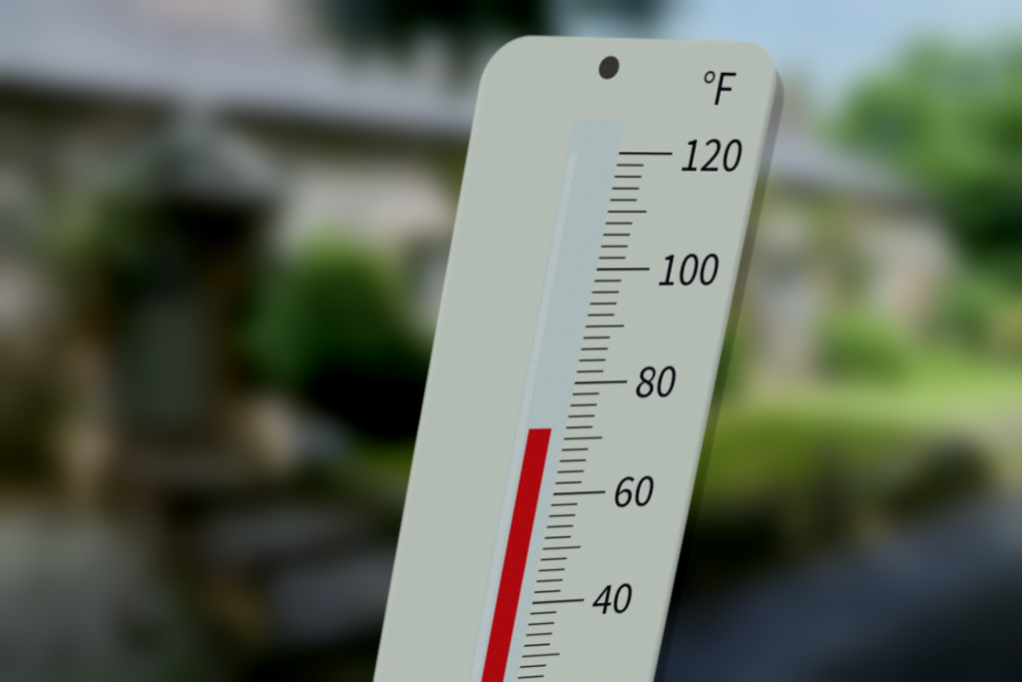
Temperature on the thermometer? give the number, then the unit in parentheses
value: 72 (°F)
